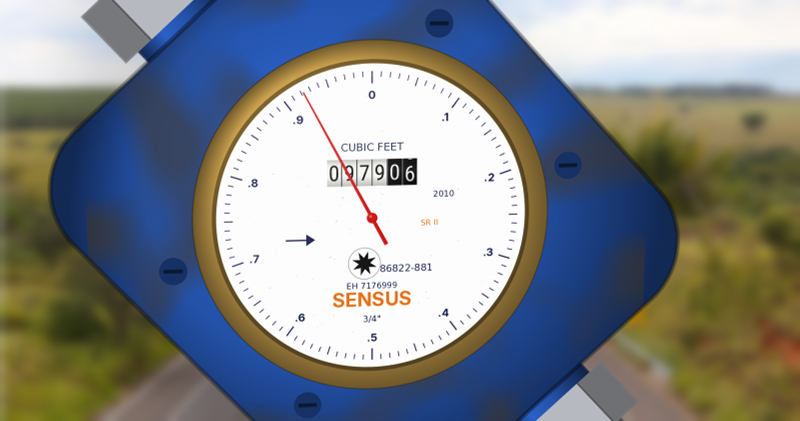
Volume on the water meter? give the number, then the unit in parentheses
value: 97905.92 (ft³)
